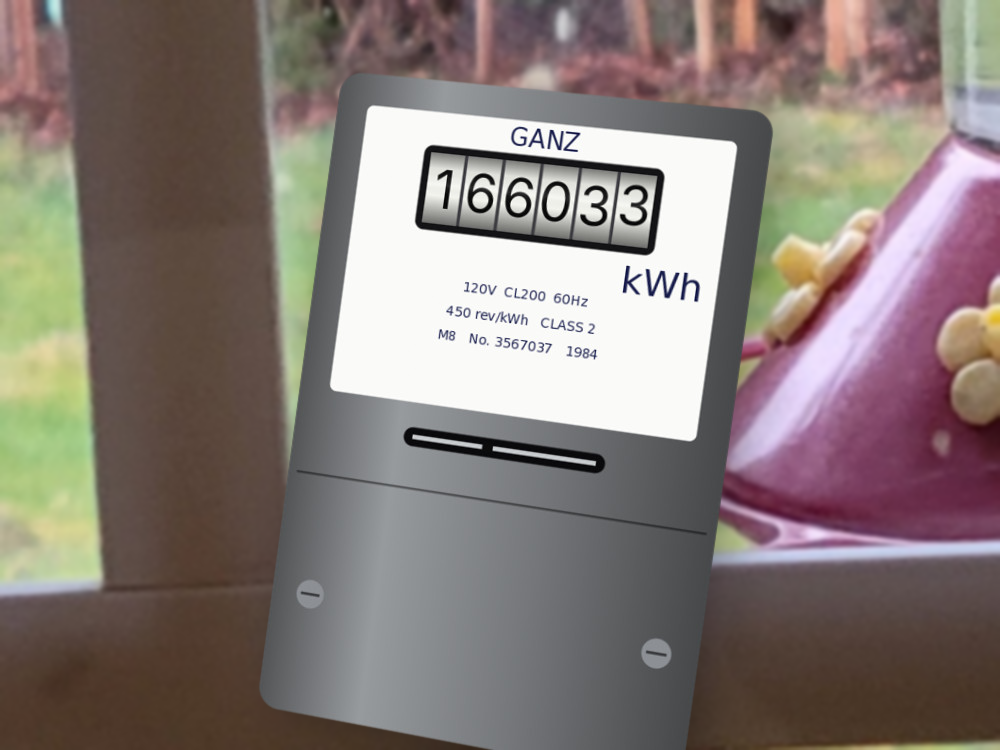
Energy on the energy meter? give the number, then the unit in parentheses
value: 166033 (kWh)
